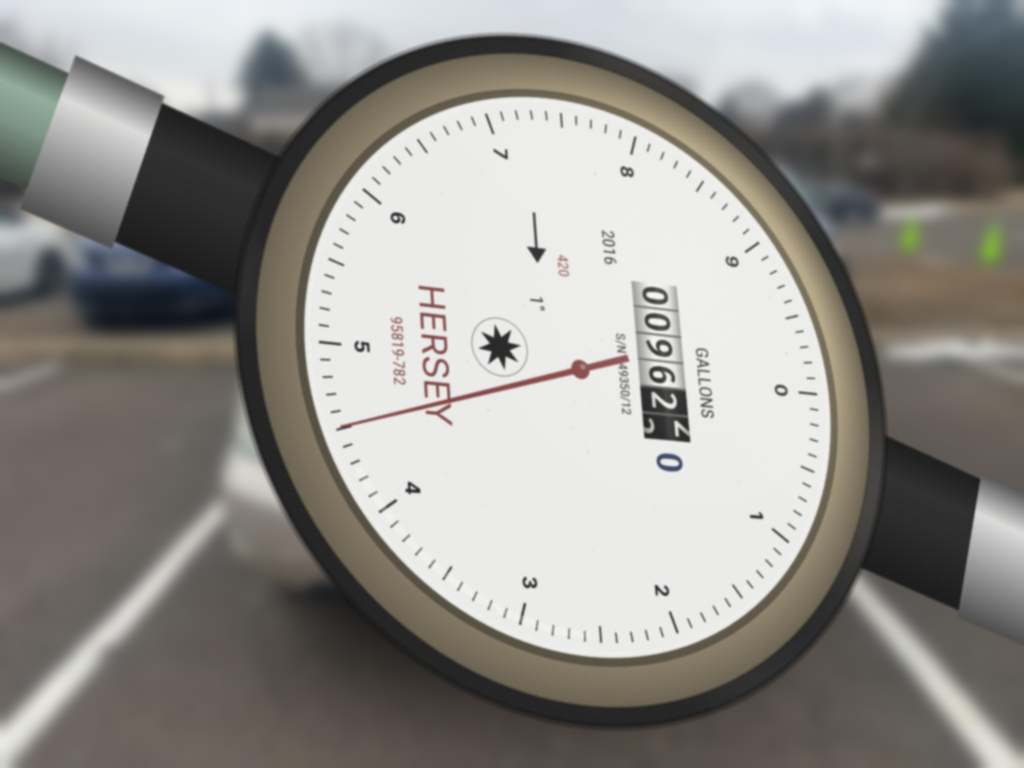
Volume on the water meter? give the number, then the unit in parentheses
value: 96224.5 (gal)
